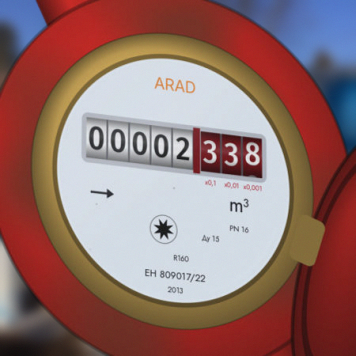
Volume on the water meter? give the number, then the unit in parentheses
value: 2.338 (m³)
